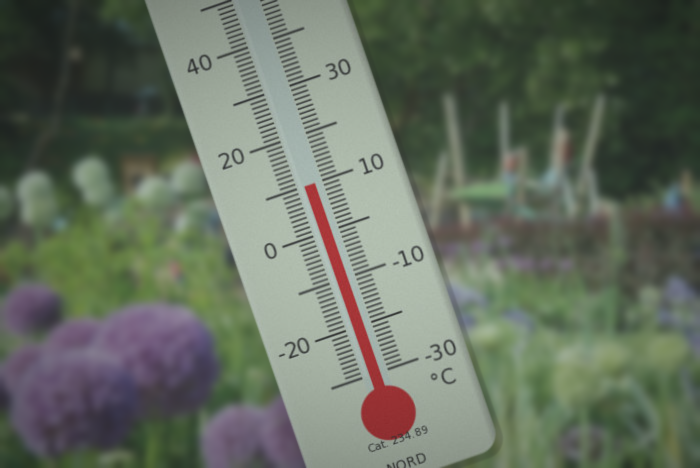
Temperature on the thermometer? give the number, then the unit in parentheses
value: 10 (°C)
